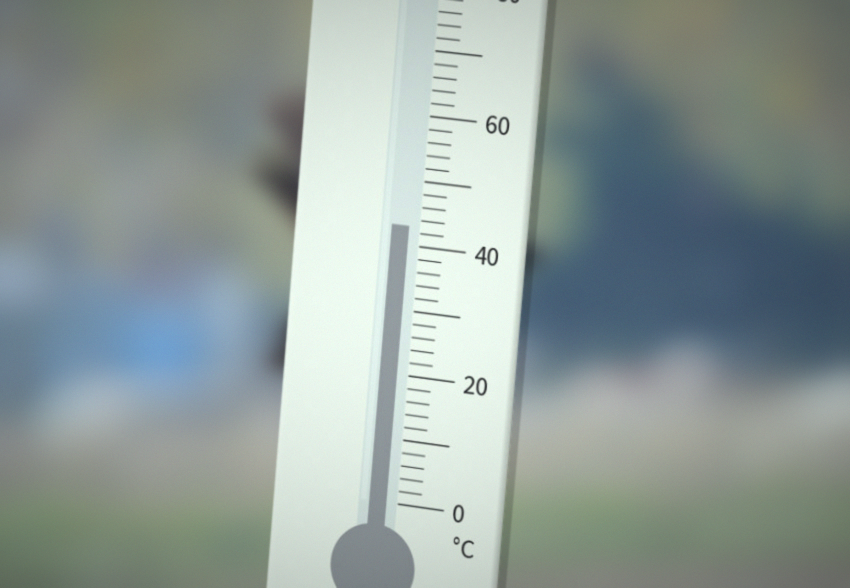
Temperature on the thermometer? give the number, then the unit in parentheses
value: 43 (°C)
